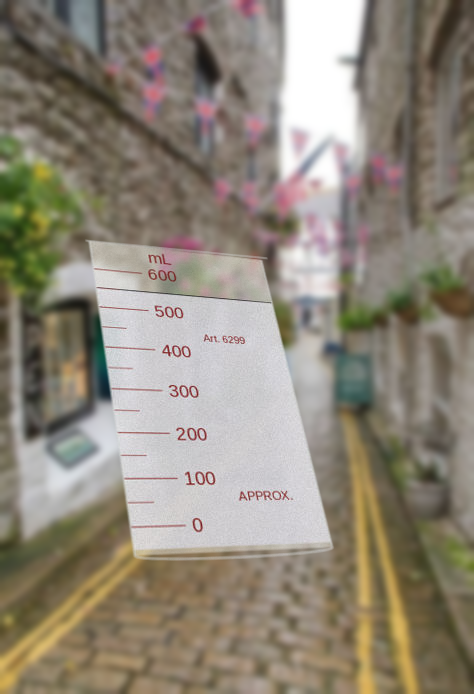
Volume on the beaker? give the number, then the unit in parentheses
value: 550 (mL)
